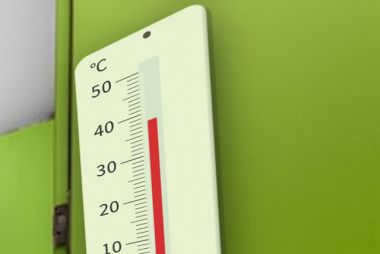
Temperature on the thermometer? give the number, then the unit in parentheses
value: 38 (°C)
